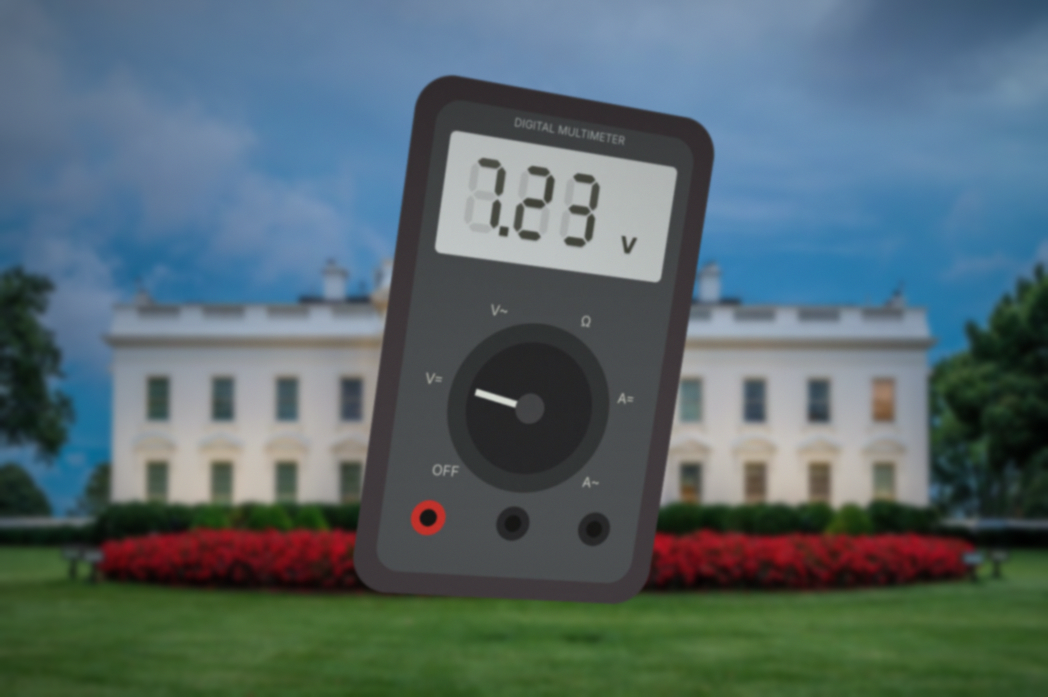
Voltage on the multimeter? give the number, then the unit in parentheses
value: 7.23 (V)
